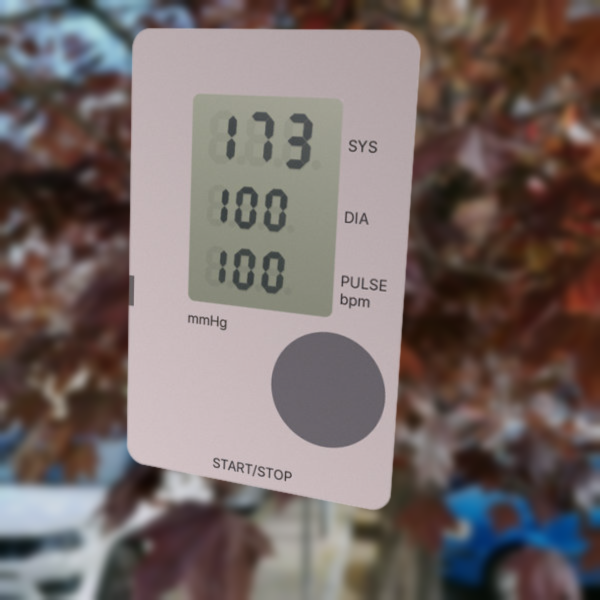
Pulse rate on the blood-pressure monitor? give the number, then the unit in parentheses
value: 100 (bpm)
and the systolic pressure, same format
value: 173 (mmHg)
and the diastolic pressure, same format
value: 100 (mmHg)
